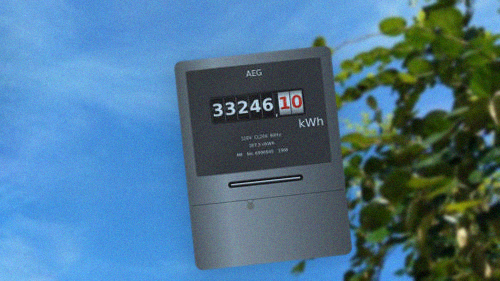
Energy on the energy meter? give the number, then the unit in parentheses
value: 33246.10 (kWh)
